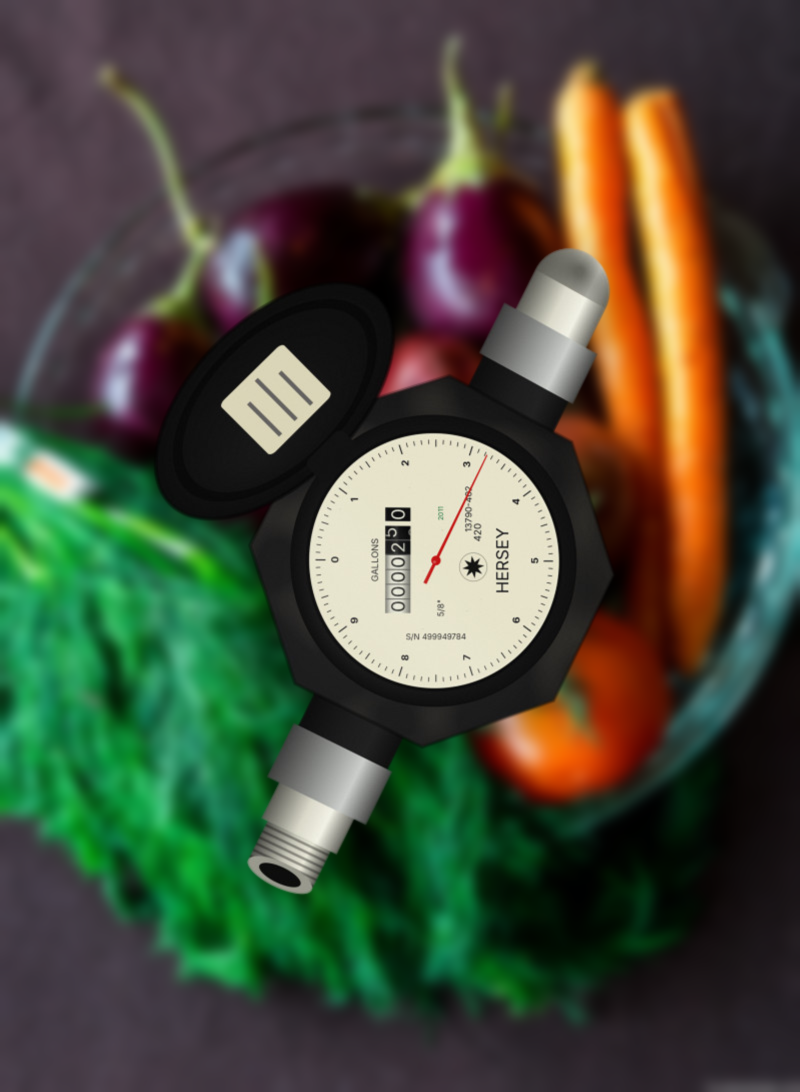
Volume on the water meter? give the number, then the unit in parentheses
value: 253.2 (gal)
